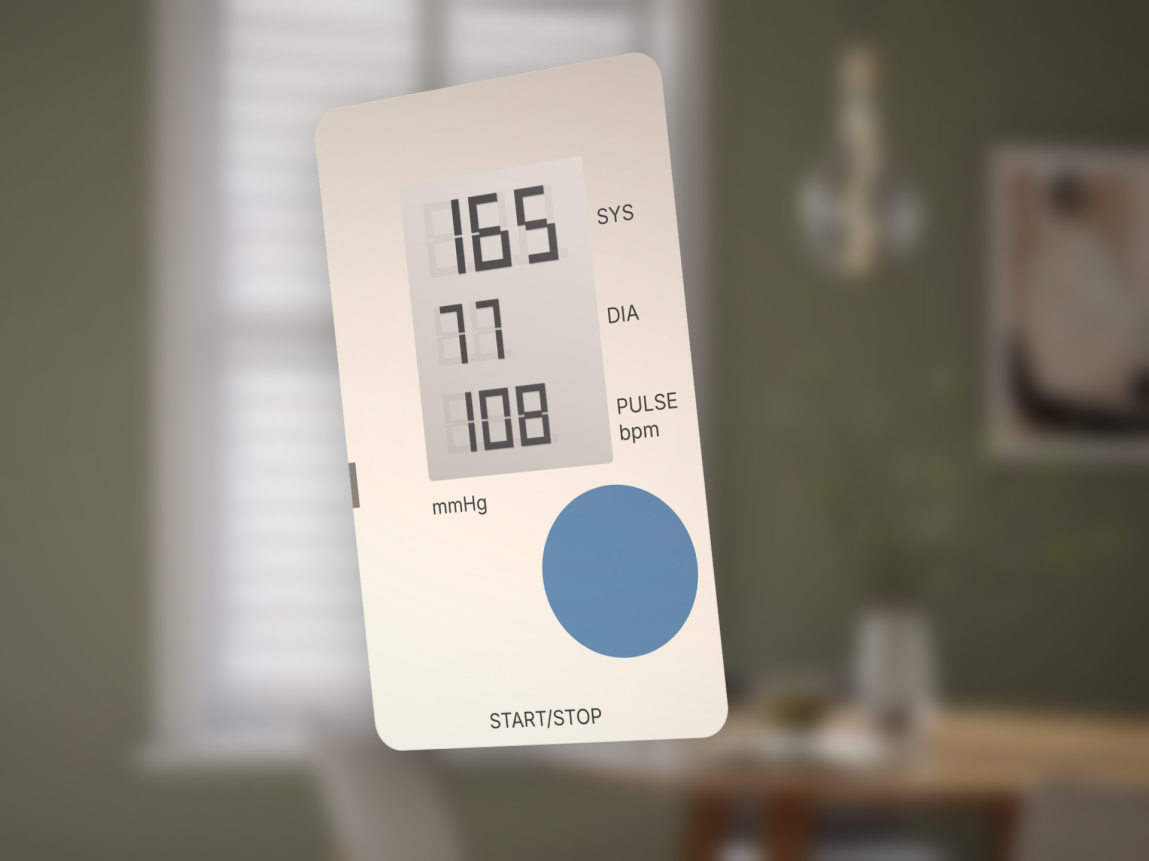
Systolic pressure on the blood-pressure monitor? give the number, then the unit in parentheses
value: 165 (mmHg)
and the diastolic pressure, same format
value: 77 (mmHg)
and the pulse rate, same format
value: 108 (bpm)
